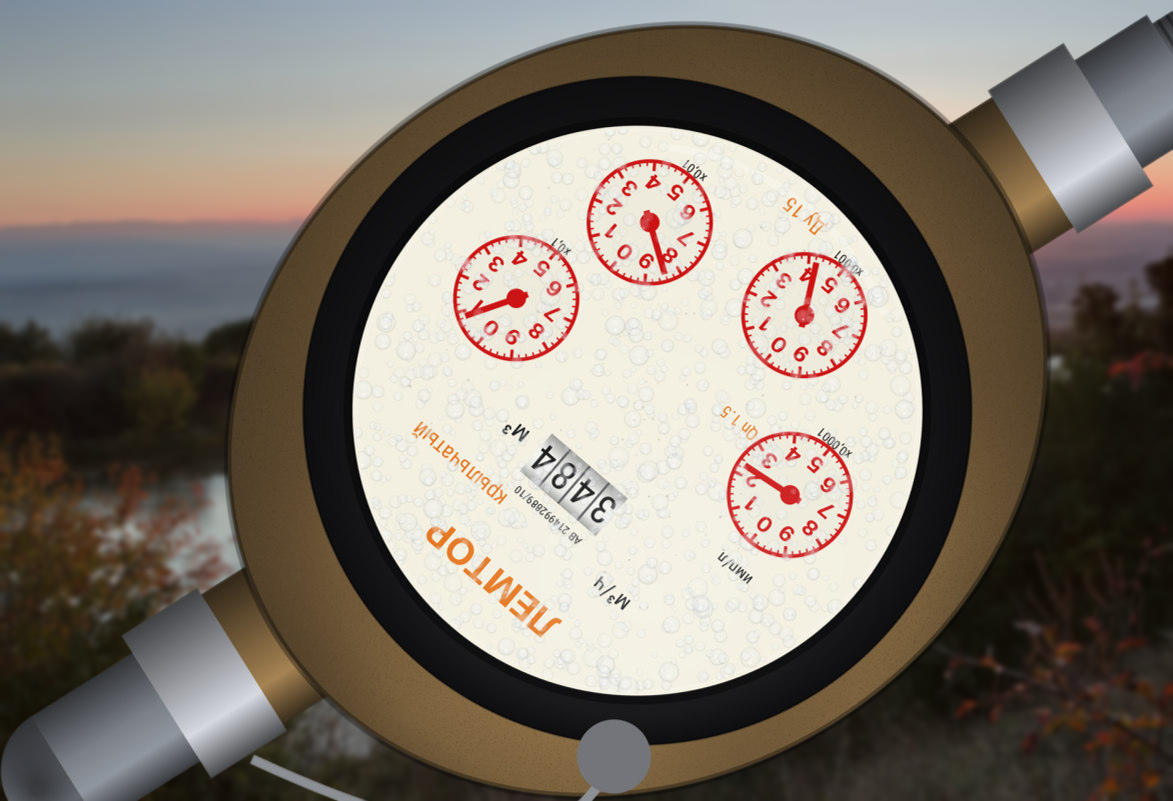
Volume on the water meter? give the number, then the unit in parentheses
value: 3484.0842 (m³)
